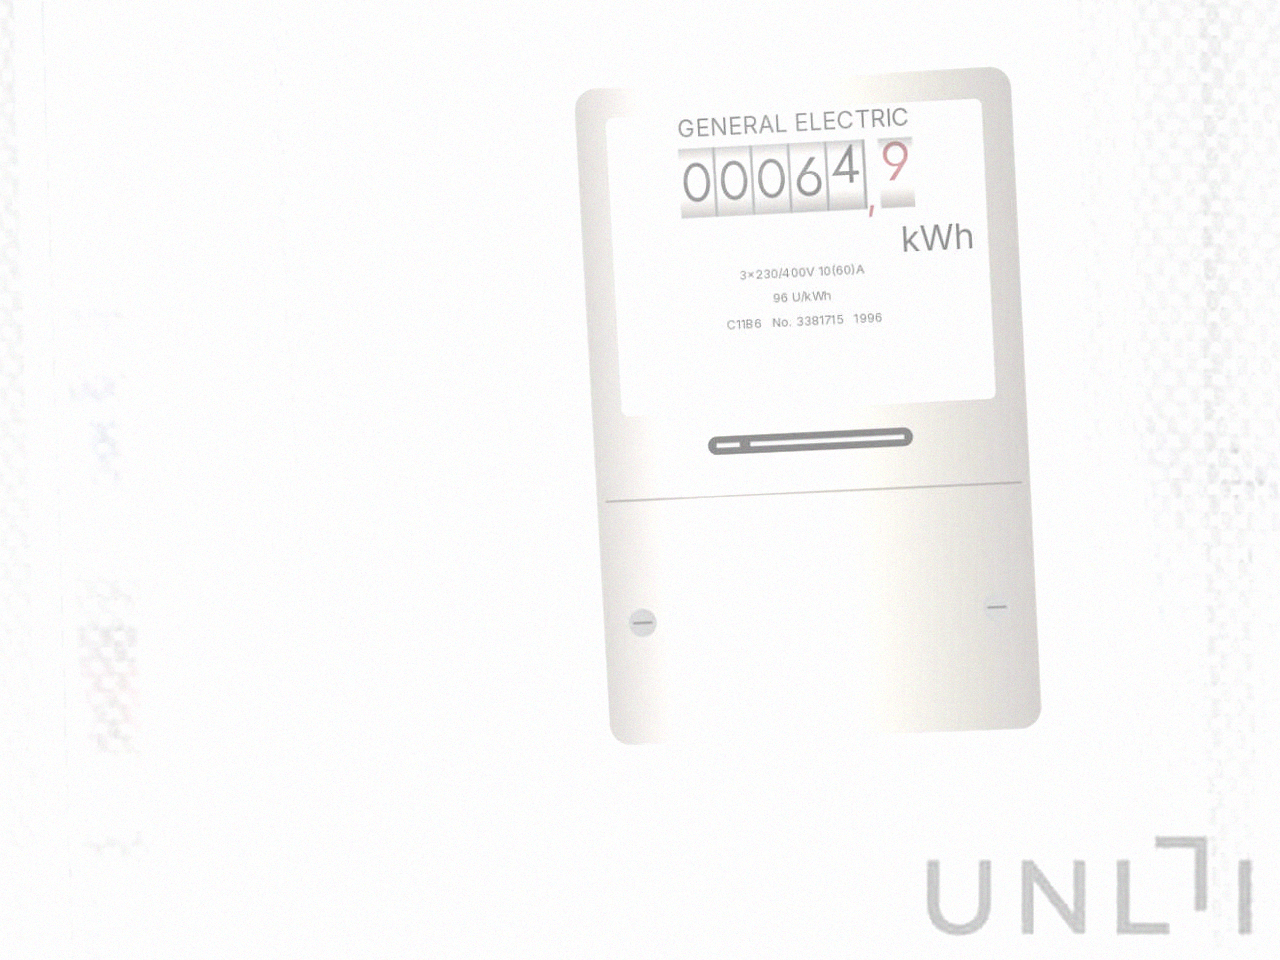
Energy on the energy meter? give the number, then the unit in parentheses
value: 64.9 (kWh)
